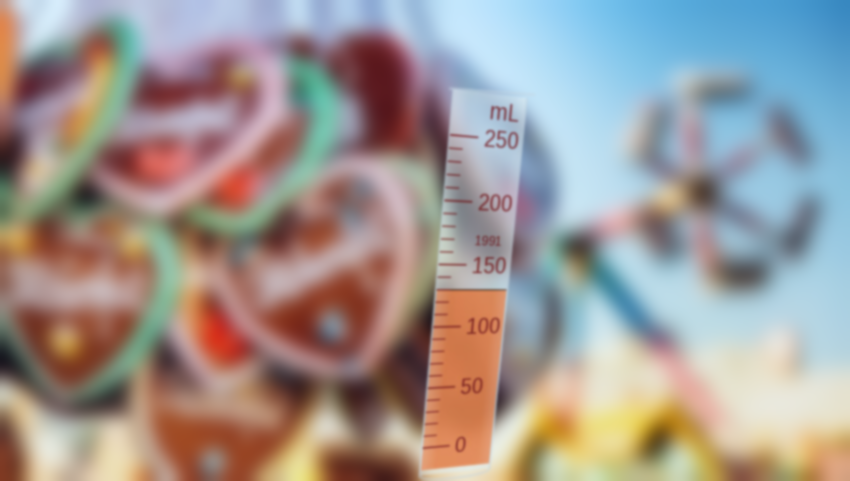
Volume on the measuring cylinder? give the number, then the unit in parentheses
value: 130 (mL)
